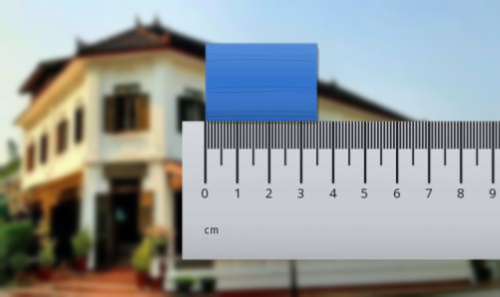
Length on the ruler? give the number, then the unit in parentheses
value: 3.5 (cm)
